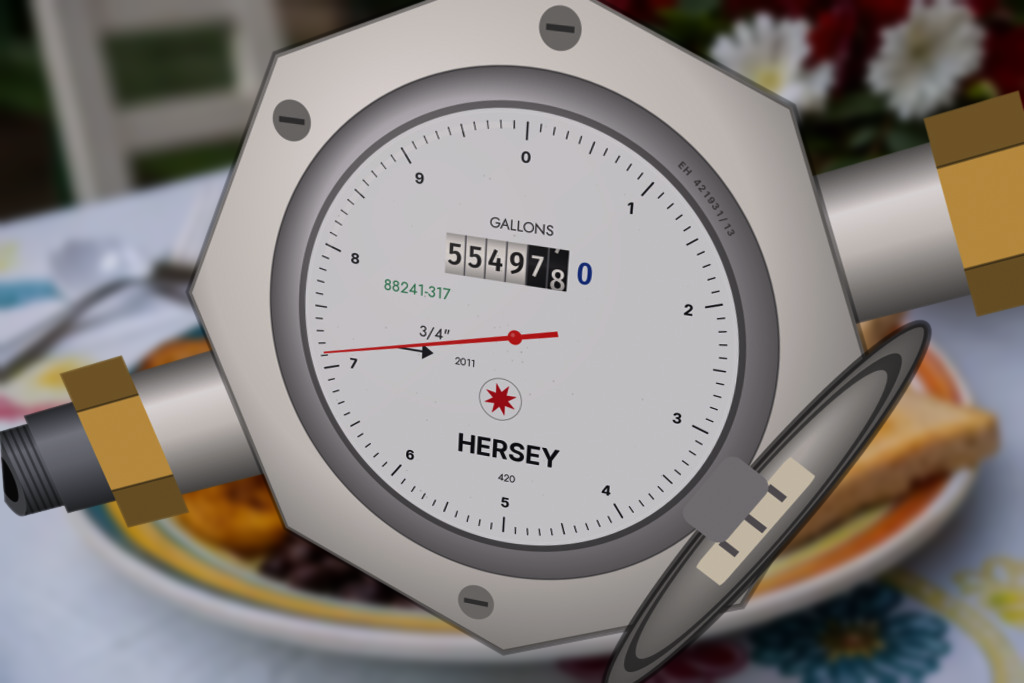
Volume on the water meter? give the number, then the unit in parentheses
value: 5549777.1 (gal)
